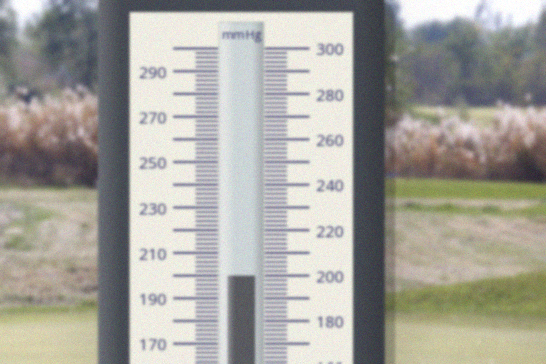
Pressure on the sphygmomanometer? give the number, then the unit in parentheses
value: 200 (mmHg)
